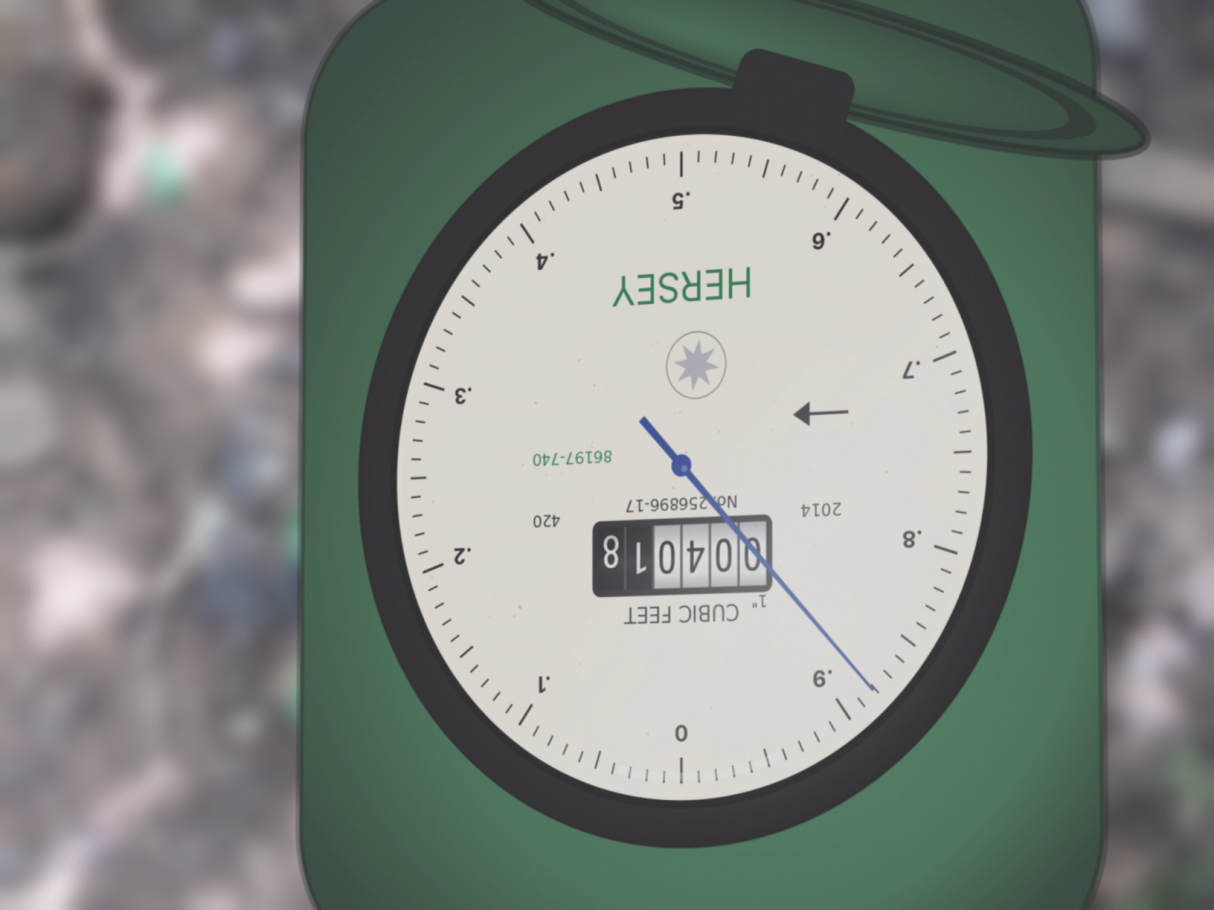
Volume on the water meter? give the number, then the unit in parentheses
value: 4017.88 (ft³)
